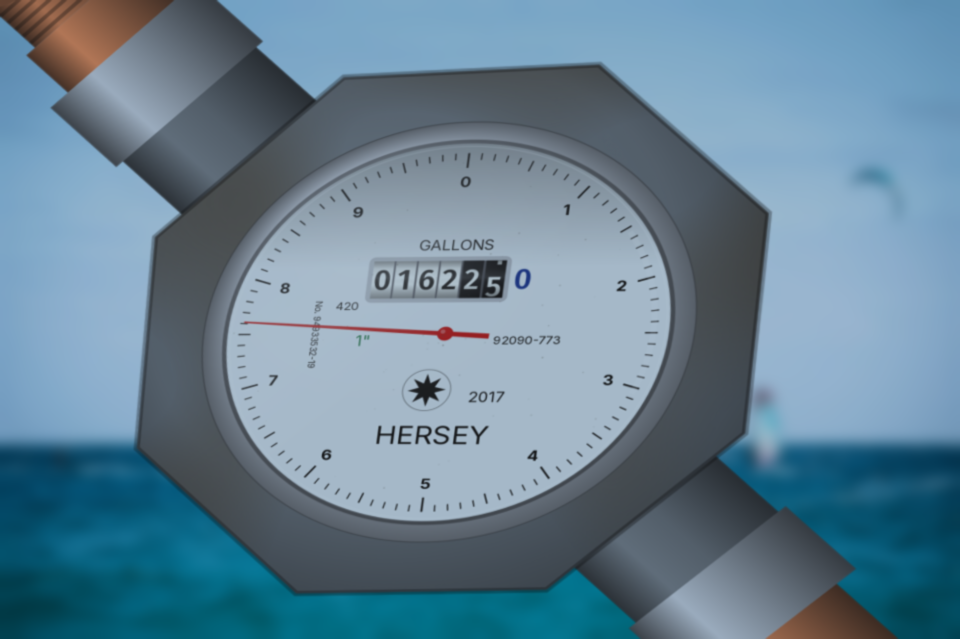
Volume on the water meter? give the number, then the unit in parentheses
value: 162247.6 (gal)
